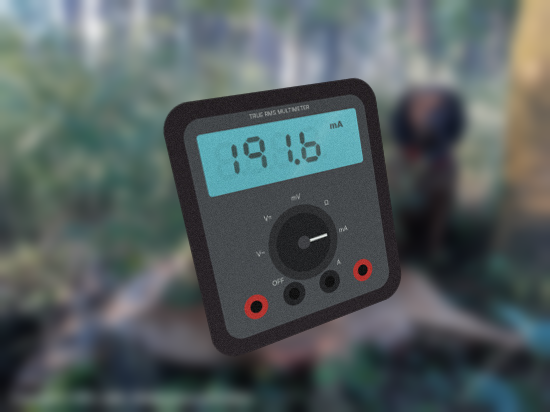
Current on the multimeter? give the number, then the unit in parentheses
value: 191.6 (mA)
